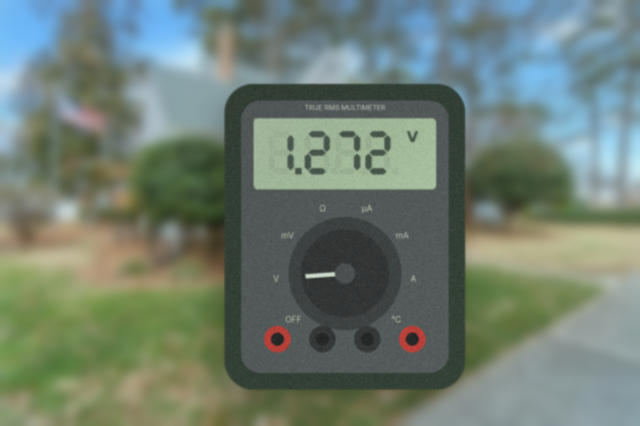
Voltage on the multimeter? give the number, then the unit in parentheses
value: 1.272 (V)
